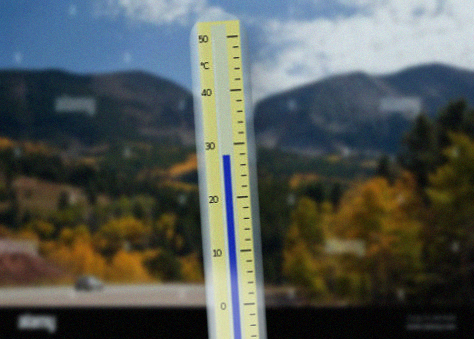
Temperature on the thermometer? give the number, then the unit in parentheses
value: 28 (°C)
